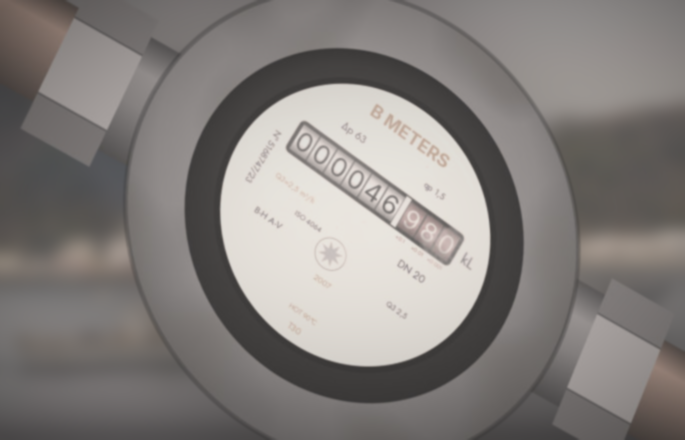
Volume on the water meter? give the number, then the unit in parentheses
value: 46.980 (kL)
